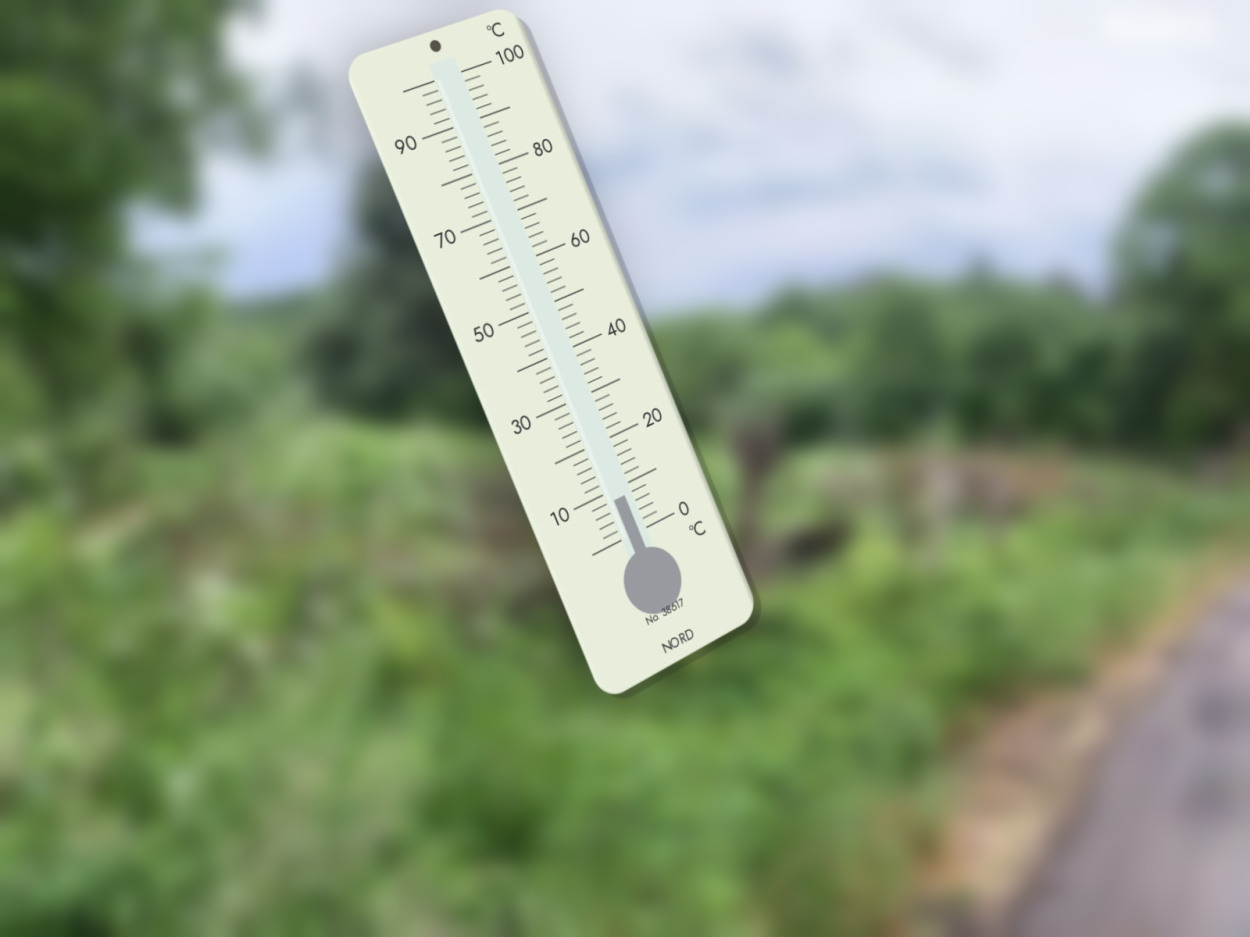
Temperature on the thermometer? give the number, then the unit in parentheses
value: 8 (°C)
